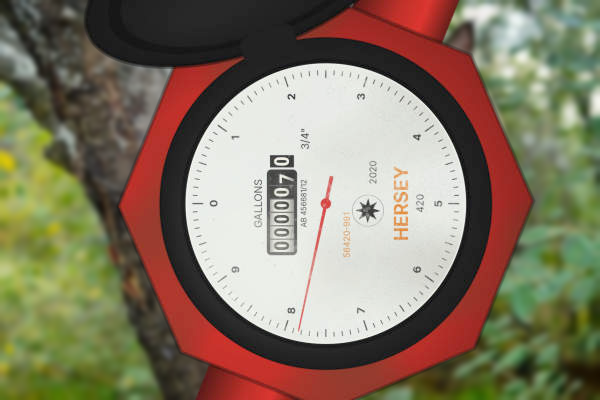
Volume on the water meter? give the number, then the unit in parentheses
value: 67.8 (gal)
